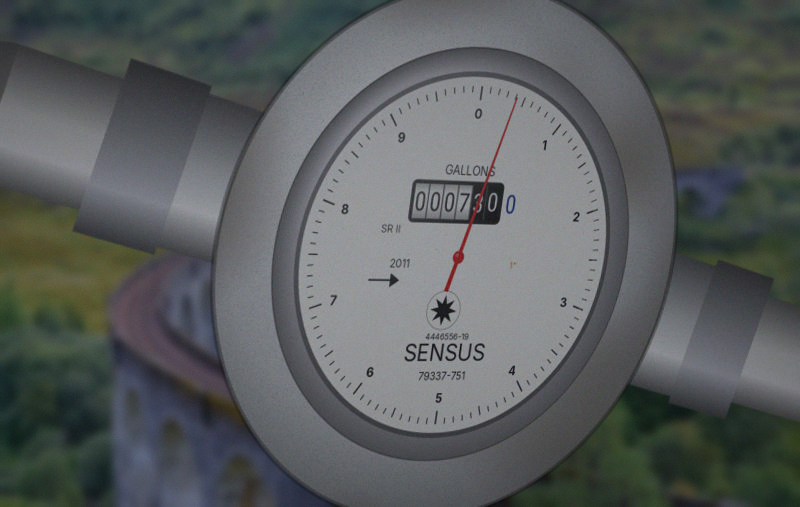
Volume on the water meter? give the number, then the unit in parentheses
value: 7300.4 (gal)
